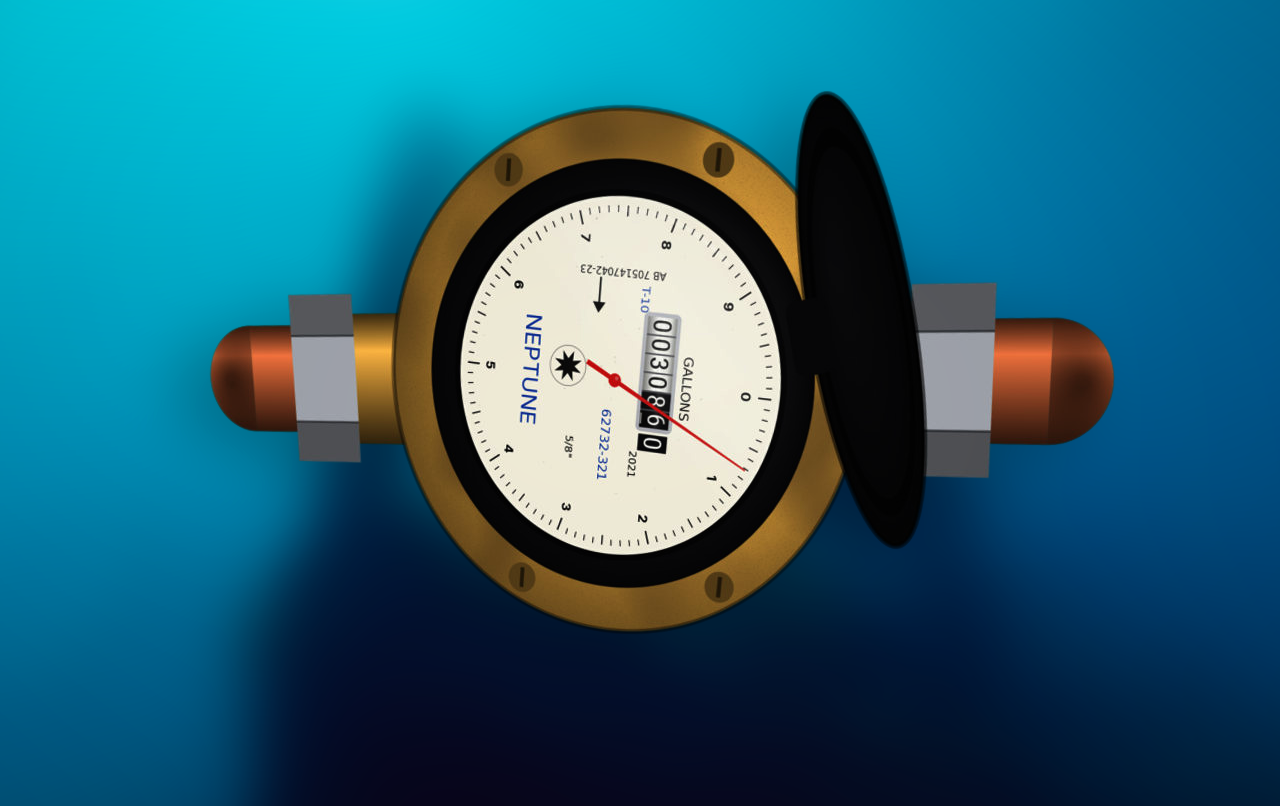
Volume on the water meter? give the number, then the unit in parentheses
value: 30860.7 (gal)
